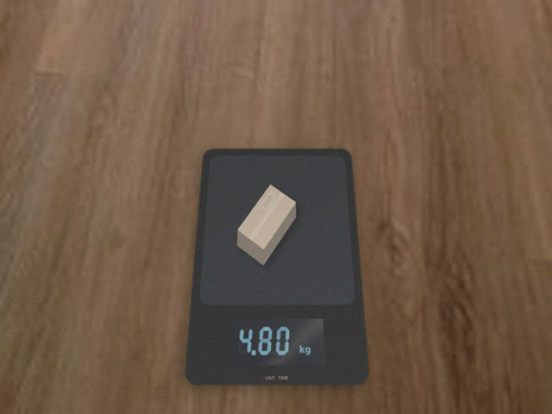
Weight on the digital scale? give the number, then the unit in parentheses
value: 4.80 (kg)
